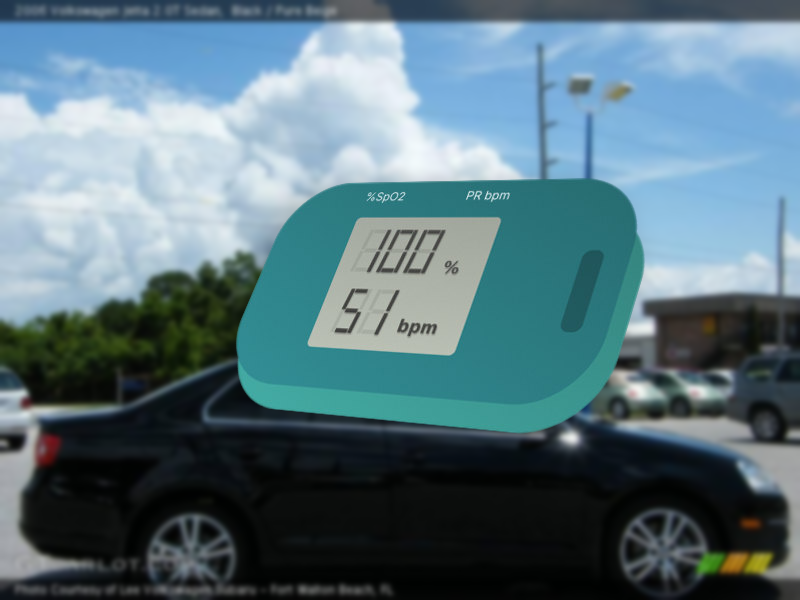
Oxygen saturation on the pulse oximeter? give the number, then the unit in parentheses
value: 100 (%)
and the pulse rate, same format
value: 51 (bpm)
